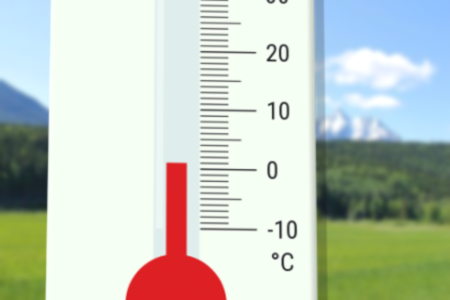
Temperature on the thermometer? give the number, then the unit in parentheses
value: 1 (°C)
